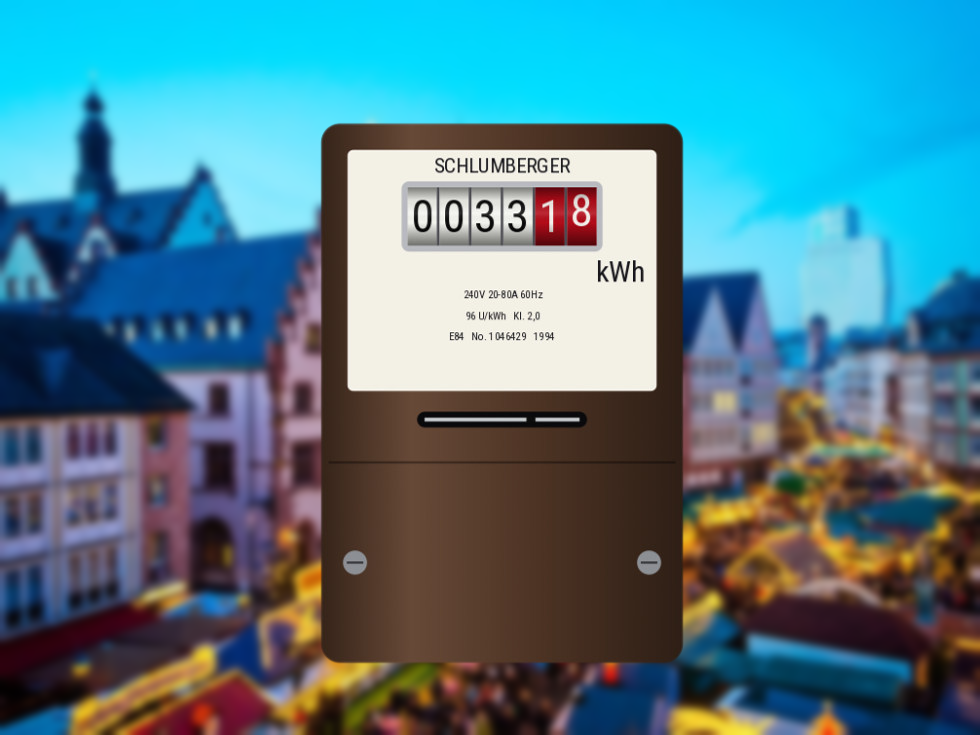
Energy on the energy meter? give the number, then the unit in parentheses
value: 33.18 (kWh)
